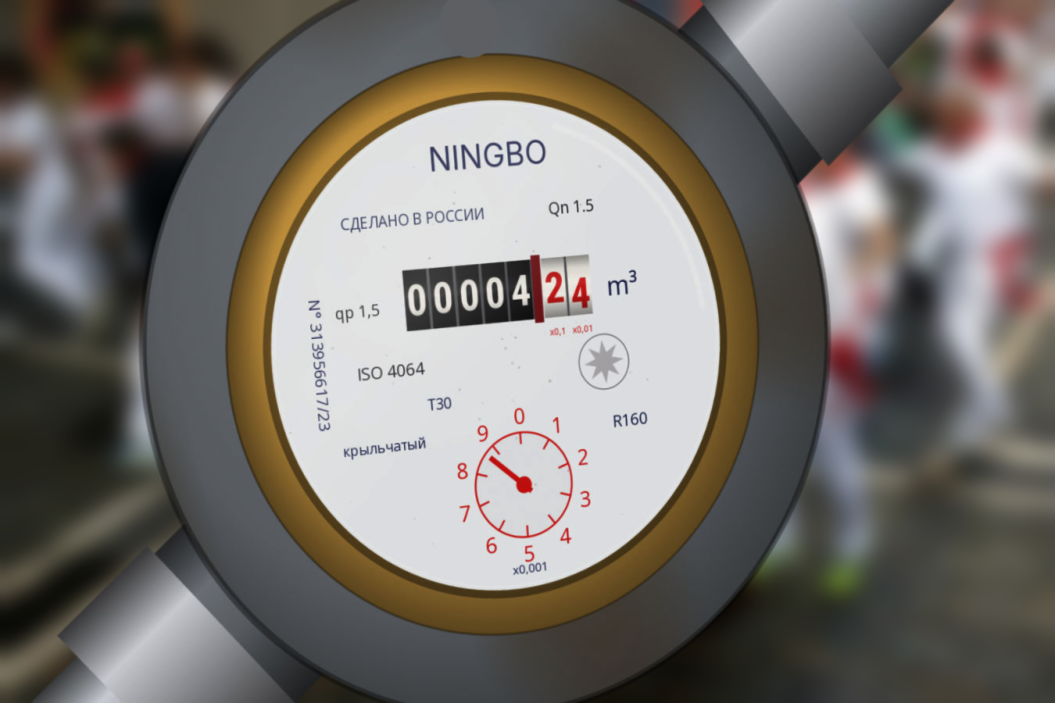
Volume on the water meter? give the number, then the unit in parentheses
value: 4.238 (m³)
